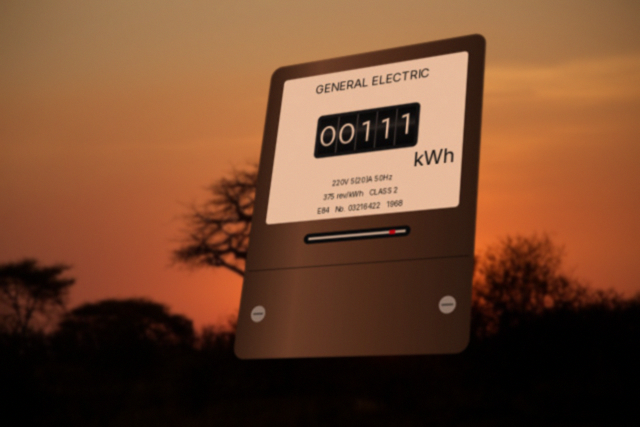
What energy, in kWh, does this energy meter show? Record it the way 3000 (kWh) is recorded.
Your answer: 111 (kWh)
